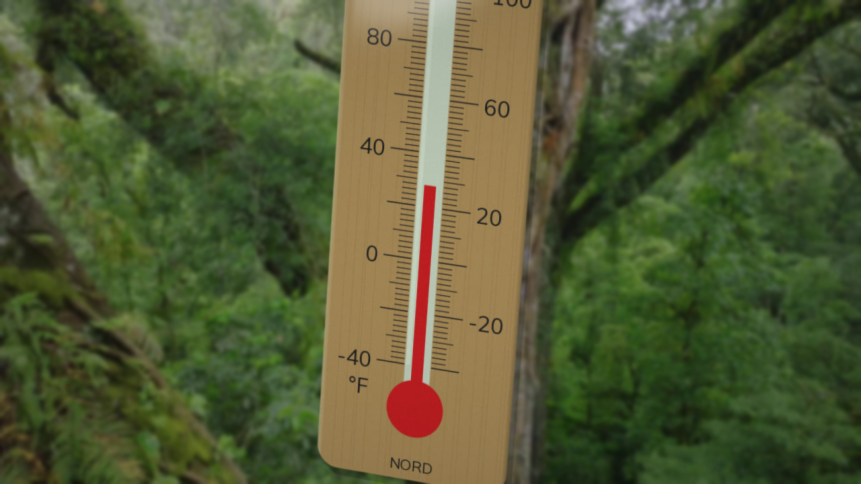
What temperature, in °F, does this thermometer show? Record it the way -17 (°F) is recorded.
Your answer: 28 (°F)
